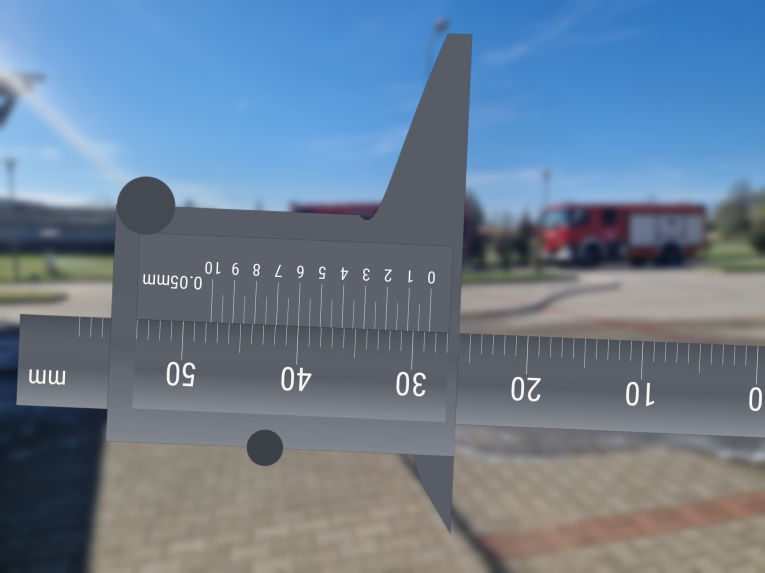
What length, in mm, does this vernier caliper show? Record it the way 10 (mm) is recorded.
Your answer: 28.6 (mm)
